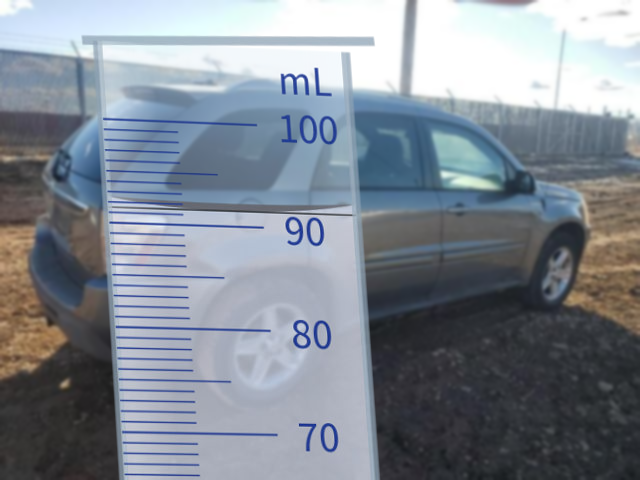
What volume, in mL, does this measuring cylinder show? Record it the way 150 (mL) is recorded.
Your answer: 91.5 (mL)
